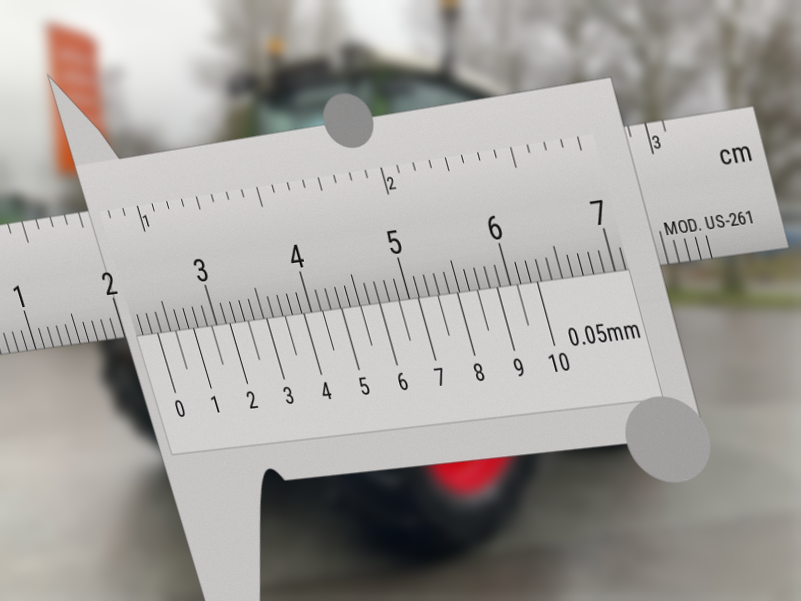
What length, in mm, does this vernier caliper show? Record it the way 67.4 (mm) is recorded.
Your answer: 23.6 (mm)
